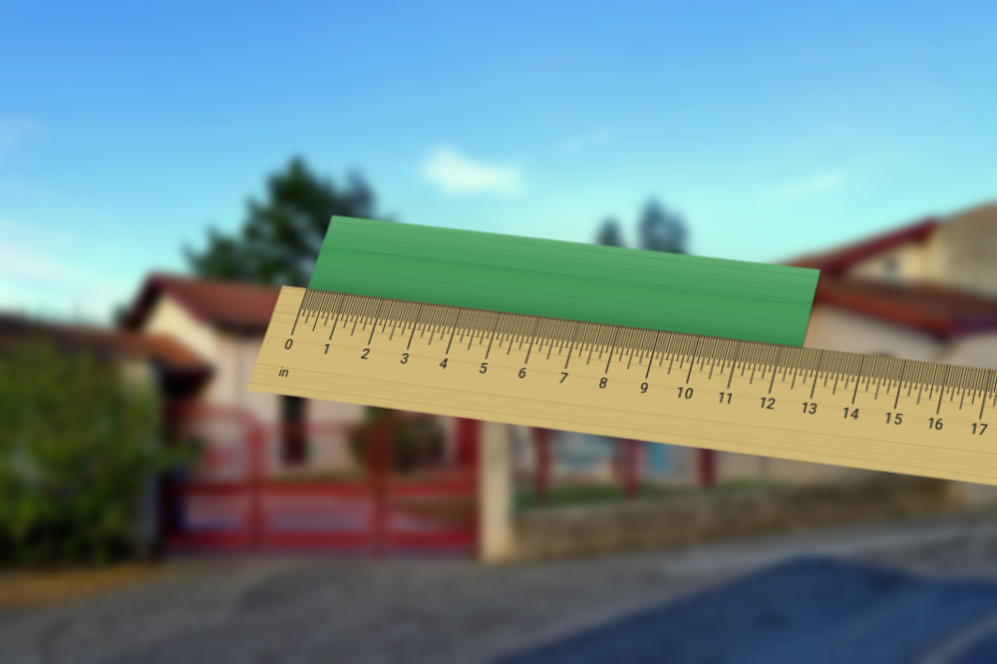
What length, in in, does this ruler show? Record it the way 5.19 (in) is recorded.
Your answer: 12.5 (in)
